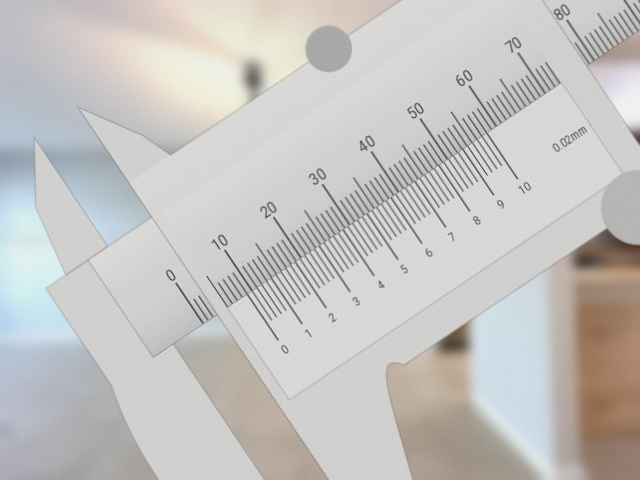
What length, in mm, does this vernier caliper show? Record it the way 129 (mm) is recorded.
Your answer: 9.0 (mm)
